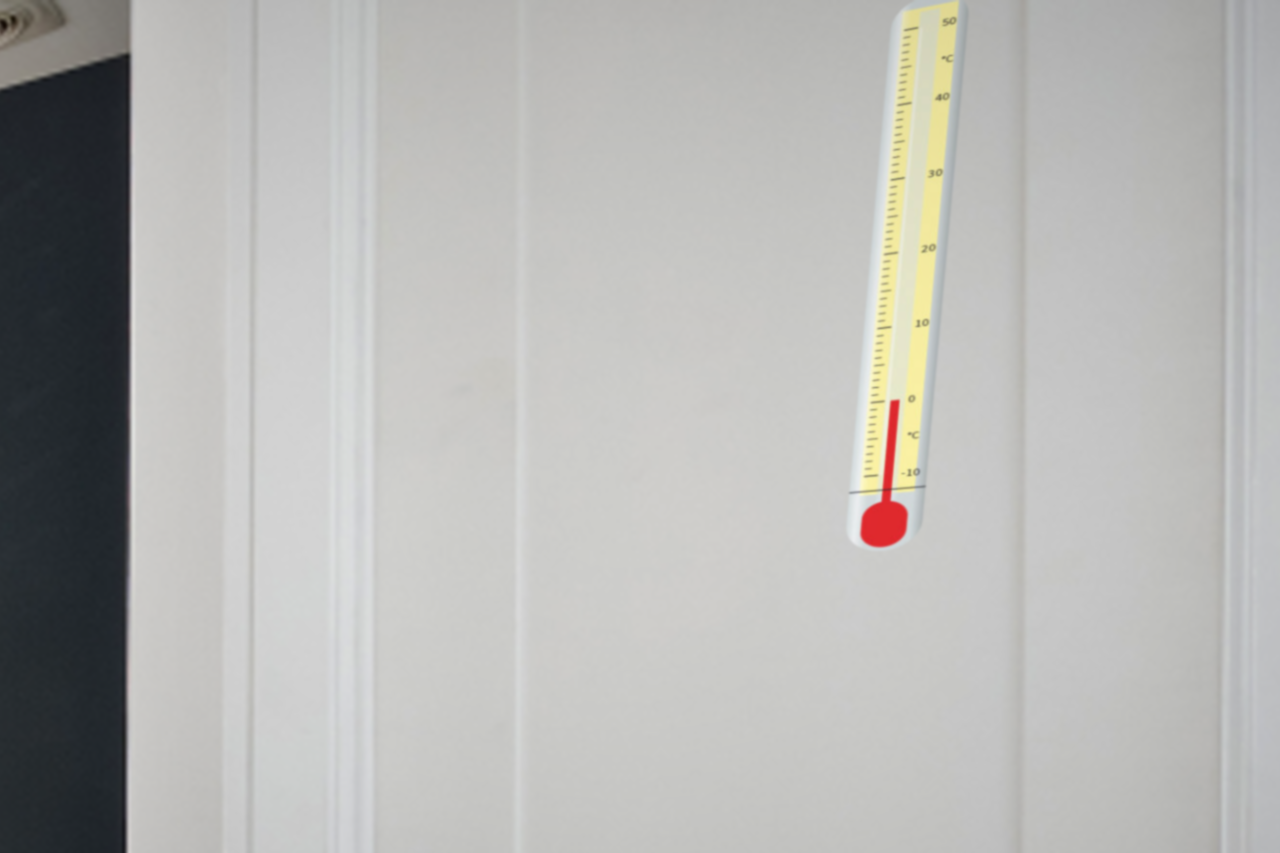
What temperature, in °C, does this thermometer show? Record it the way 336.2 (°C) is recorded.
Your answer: 0 (°C)
